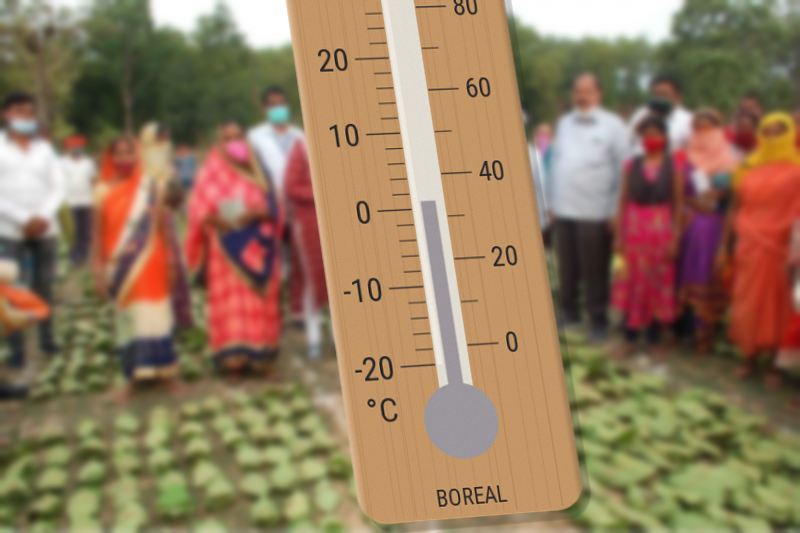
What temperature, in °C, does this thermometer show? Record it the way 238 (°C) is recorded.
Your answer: 1 (°C)
